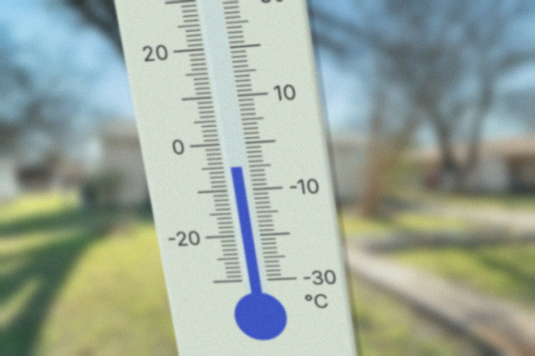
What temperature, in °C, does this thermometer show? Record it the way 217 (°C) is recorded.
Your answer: -5 (°C)
